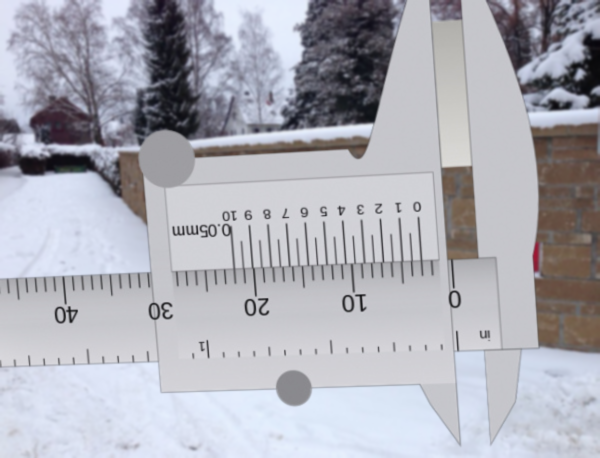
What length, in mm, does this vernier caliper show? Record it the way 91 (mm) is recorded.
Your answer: 3.0 (mm)
